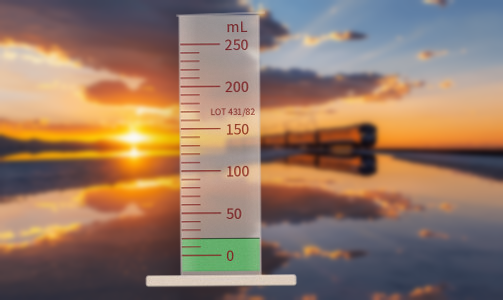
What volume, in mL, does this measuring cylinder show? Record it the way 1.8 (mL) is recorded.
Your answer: 20 (mL)
